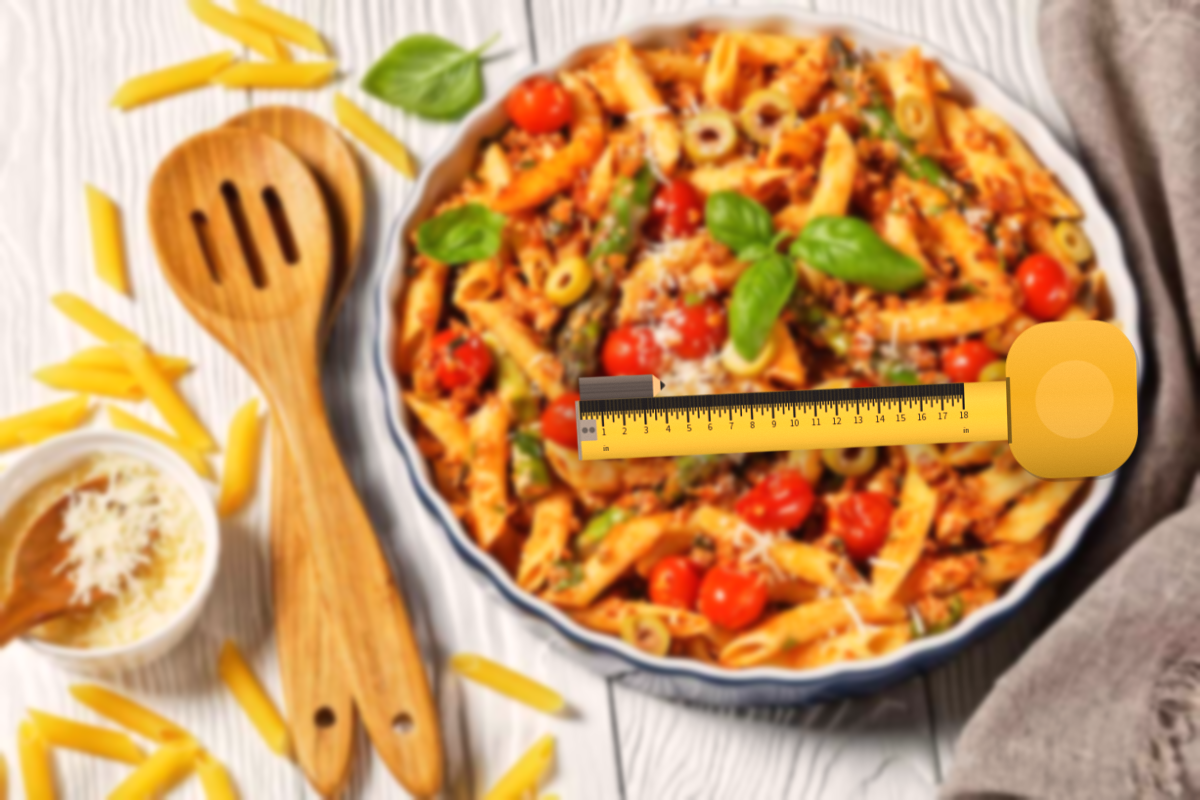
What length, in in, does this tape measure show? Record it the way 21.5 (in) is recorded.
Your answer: 4 (in)
